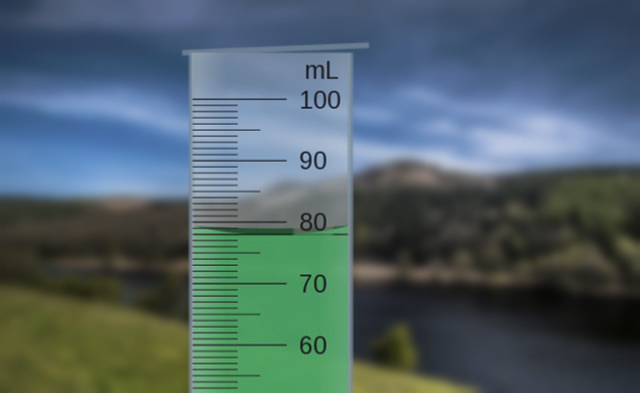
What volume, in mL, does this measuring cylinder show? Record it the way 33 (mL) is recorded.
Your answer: 78 (mL)
